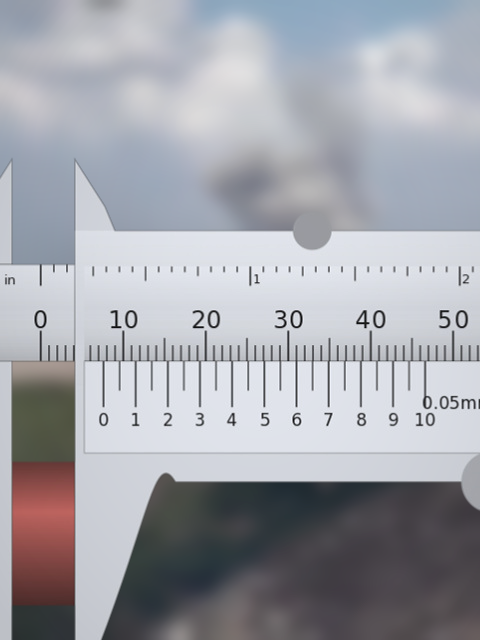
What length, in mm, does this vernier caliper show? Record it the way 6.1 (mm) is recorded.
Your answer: 7.6 (mm)
